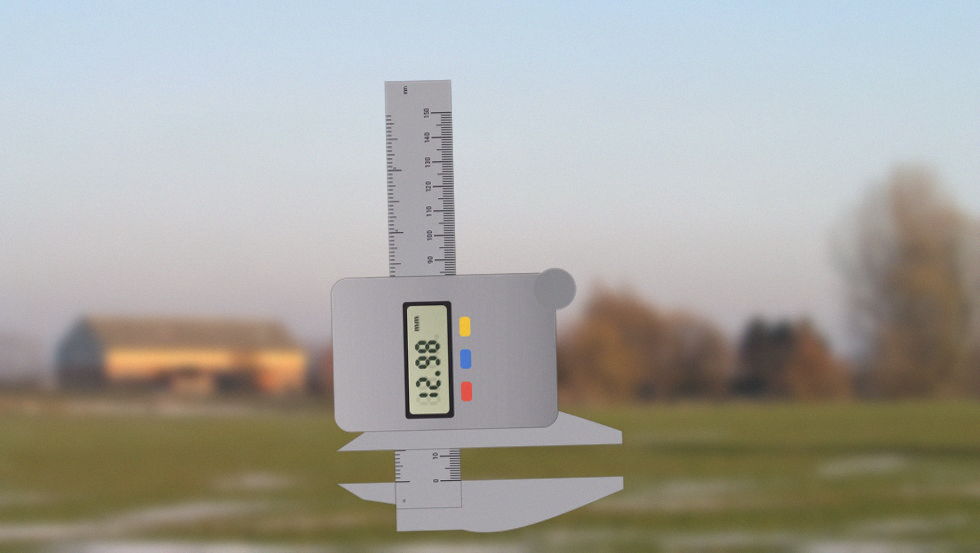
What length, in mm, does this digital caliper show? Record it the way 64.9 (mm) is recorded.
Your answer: 12.98 (mm)
